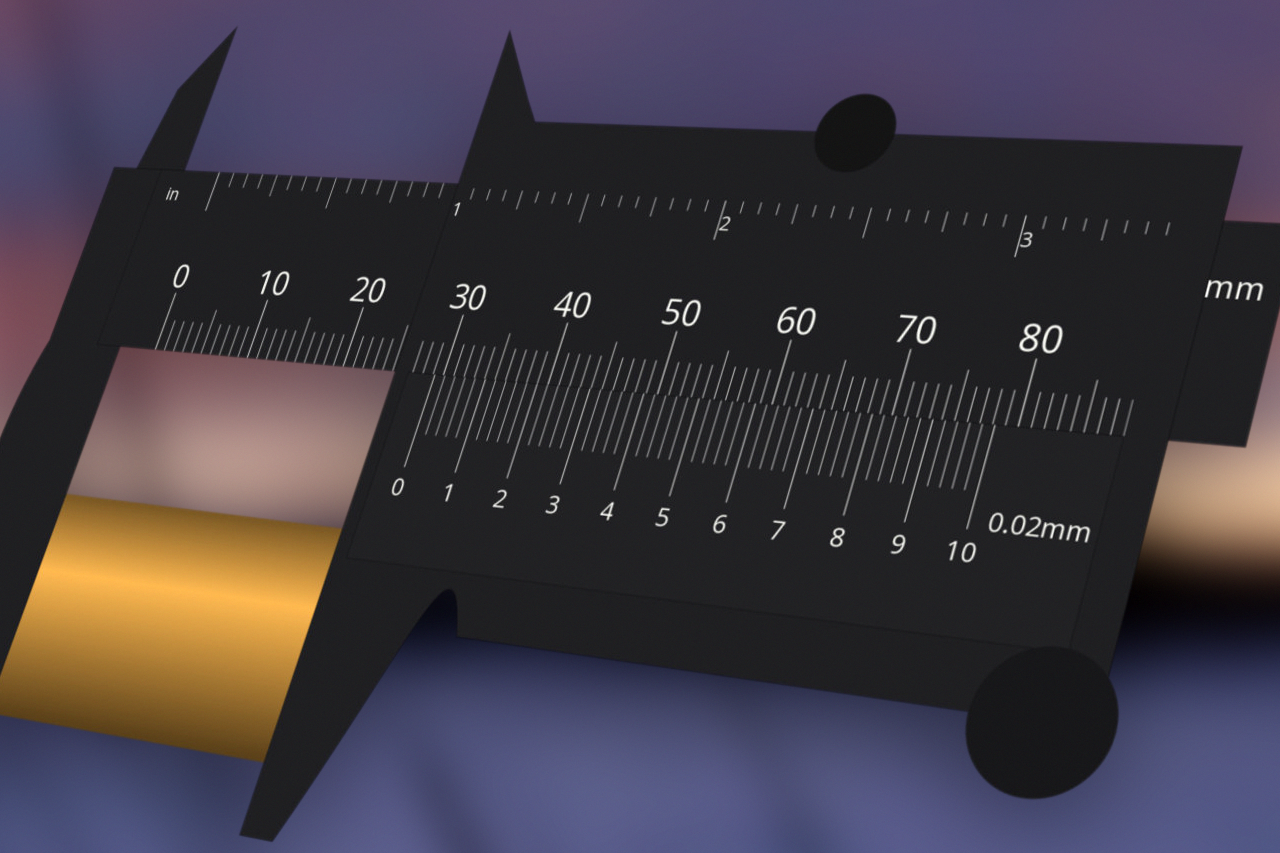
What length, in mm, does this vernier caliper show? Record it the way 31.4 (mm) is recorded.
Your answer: 29.2 (mm)
